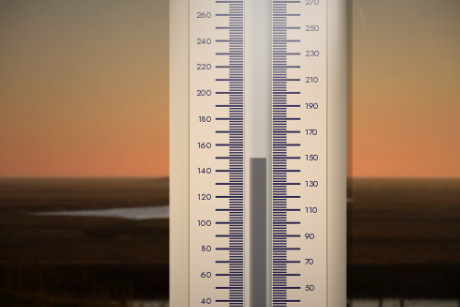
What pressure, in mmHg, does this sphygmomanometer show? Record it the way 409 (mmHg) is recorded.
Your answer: 150 (mmHg)
